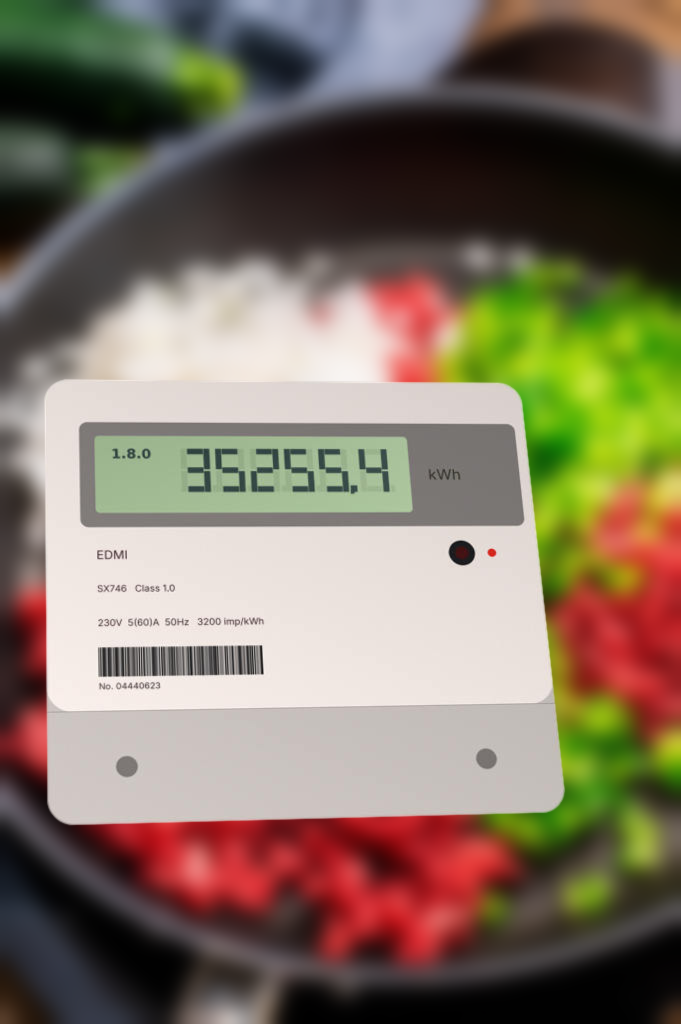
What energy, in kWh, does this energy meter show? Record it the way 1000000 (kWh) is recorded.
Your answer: 35255.4 (kWh)
